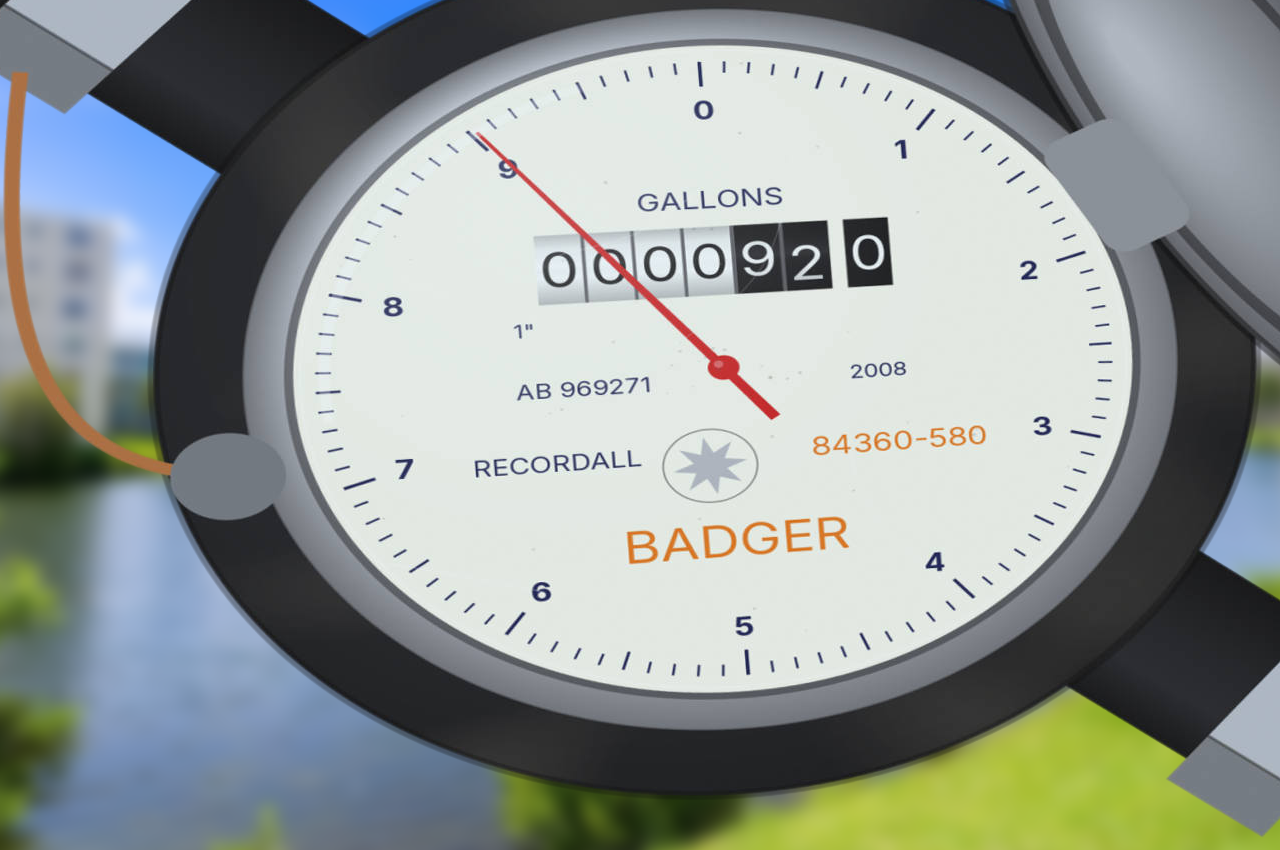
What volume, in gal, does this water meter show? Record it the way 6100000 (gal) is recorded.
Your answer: 919.0 (gal)
